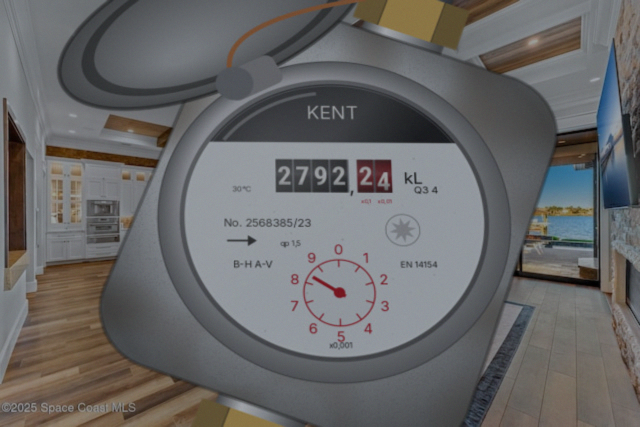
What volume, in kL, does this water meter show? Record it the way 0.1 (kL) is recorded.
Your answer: 2792.238 (kL)
